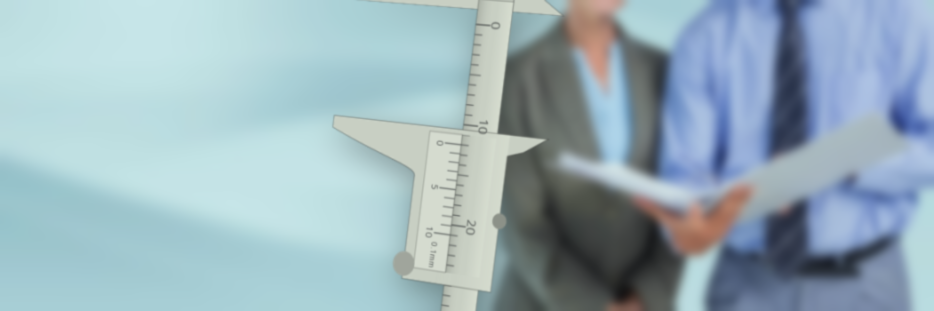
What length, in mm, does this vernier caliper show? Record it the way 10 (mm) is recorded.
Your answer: 12.0 (mm)
